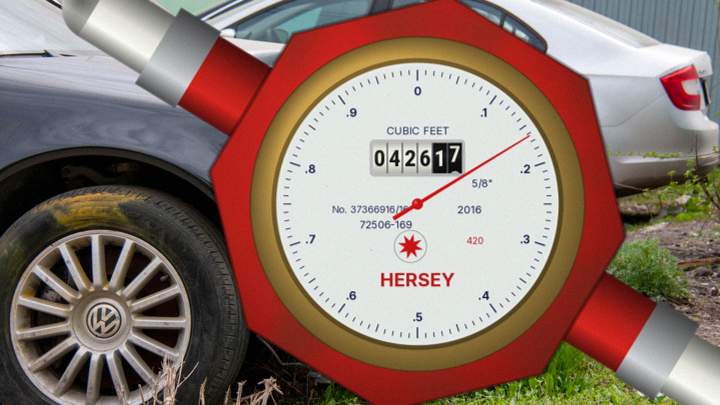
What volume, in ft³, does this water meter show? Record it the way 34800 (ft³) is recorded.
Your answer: 42617.16 (ft³)
